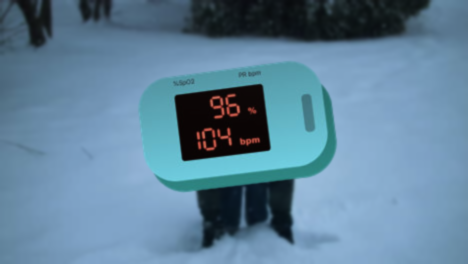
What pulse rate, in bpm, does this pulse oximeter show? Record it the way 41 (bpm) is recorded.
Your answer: 104 (bpm)
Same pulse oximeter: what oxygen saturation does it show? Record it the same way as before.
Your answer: 96 (%)
